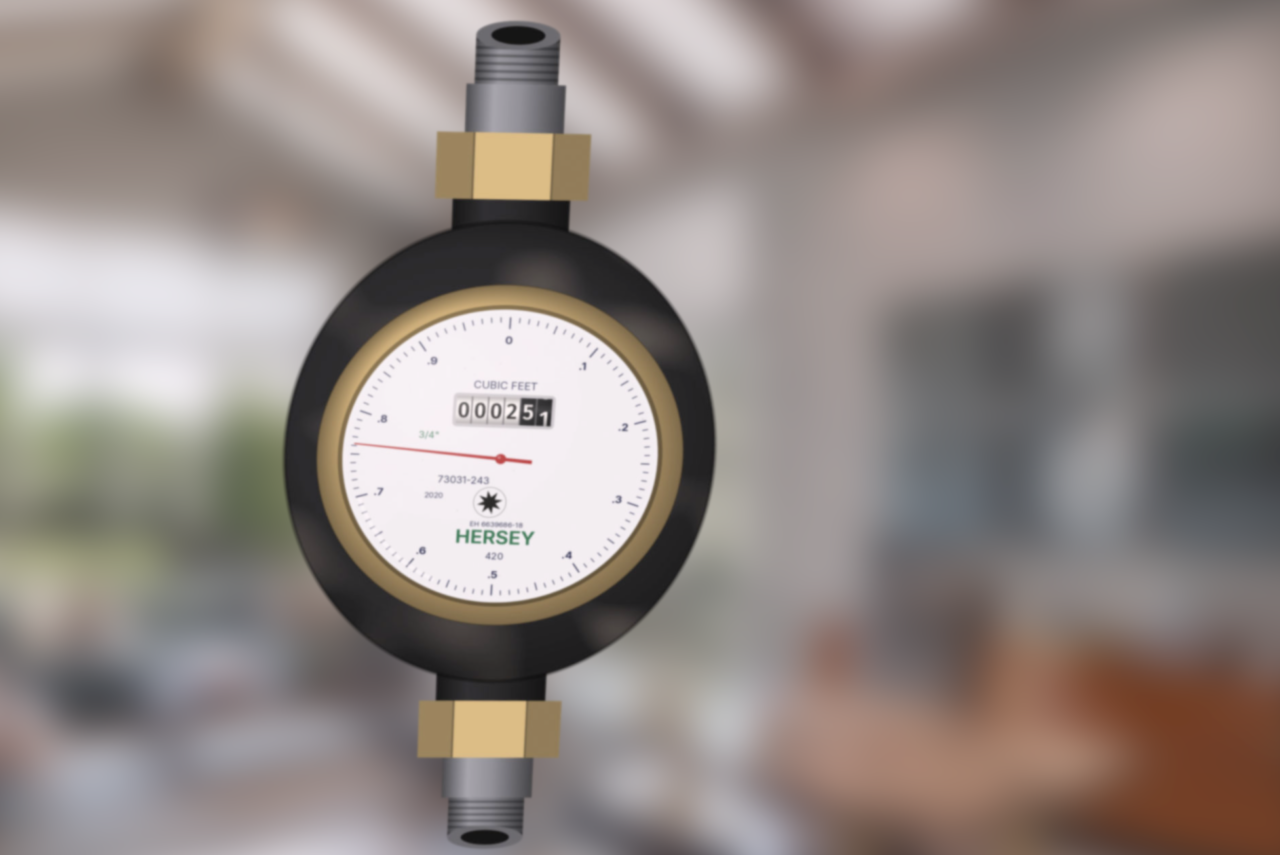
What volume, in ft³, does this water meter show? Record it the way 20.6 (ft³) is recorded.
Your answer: 250.76 (ft³)
